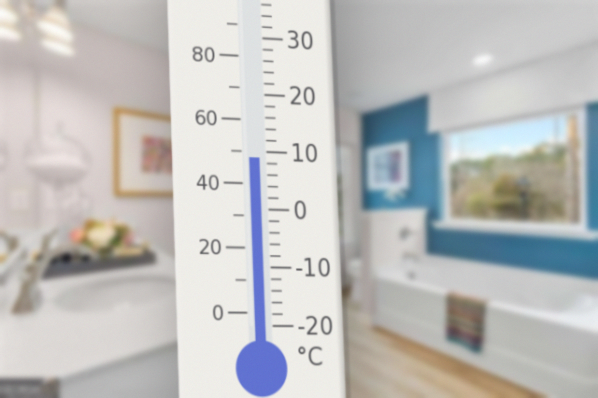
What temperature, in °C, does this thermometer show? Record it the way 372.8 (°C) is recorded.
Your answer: 9 (°C)
